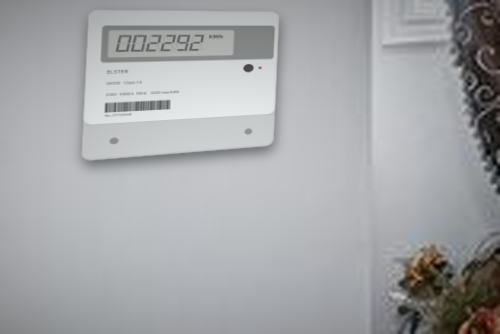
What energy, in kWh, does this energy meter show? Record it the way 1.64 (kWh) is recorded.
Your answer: 2292 (kWh)
